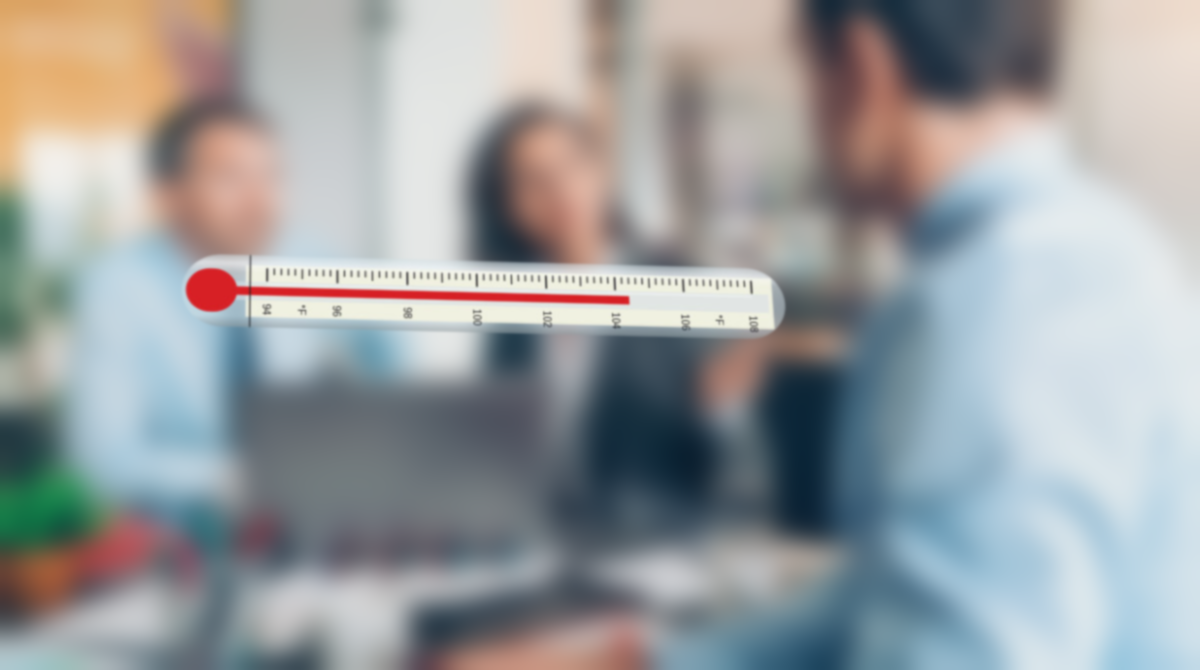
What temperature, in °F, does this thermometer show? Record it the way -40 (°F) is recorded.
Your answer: 104.4 (°F)
